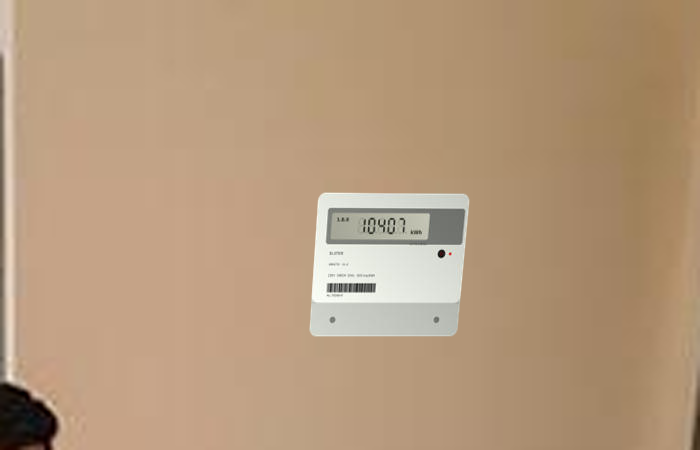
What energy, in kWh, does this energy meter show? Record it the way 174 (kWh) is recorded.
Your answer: 10407 (kWh)
